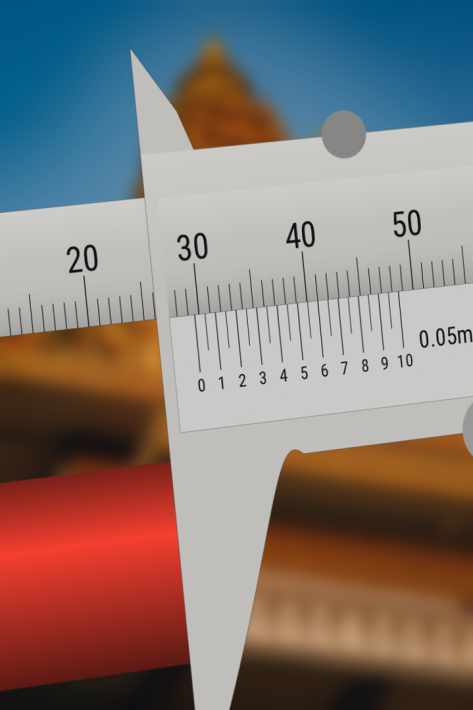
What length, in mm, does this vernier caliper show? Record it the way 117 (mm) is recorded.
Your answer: 29.6 (mm)
